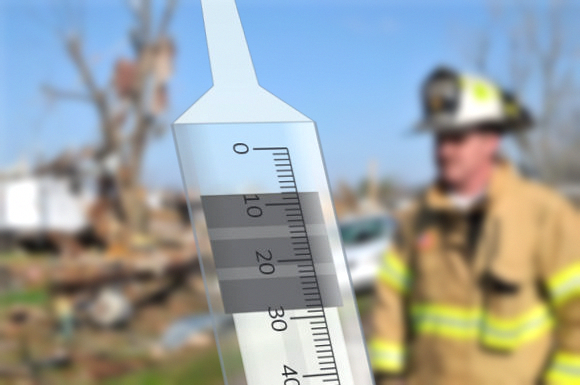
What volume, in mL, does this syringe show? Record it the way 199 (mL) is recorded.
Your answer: 8 (mL)
